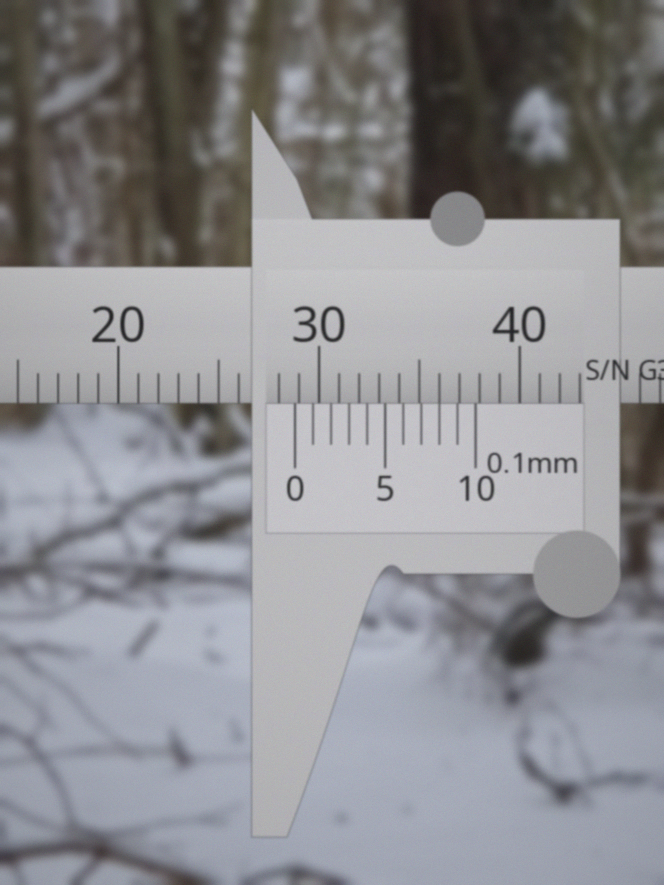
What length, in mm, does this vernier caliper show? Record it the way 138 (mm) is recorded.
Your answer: 28.8 (mm)
